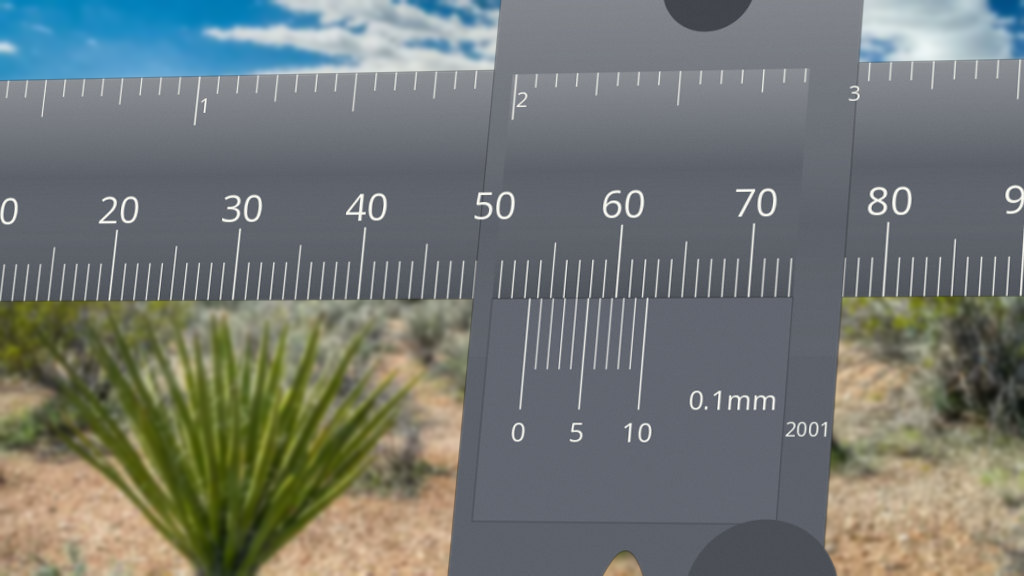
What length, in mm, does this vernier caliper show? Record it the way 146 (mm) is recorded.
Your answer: 53.4 (mm)
